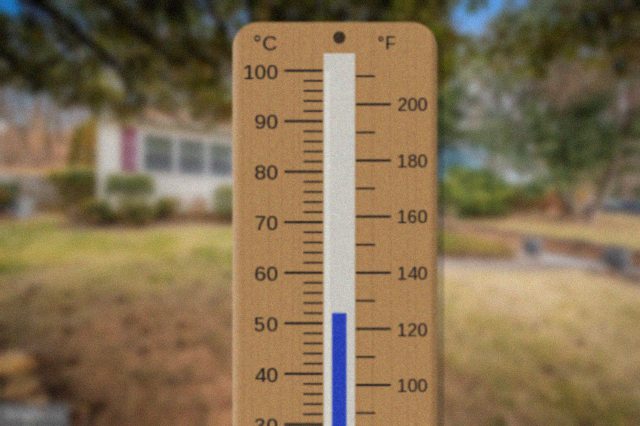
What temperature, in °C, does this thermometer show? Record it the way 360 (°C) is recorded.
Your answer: 52 (°C)
